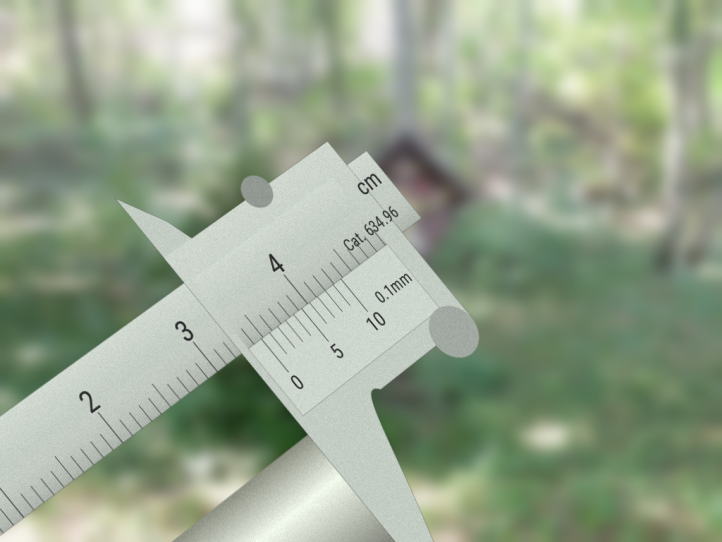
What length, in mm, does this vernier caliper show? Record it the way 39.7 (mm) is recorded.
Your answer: 34.8 (mm)
